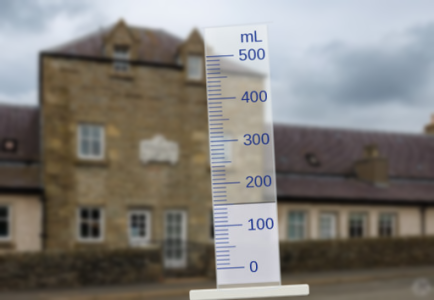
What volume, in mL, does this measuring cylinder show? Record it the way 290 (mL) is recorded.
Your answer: 150 (mL)
